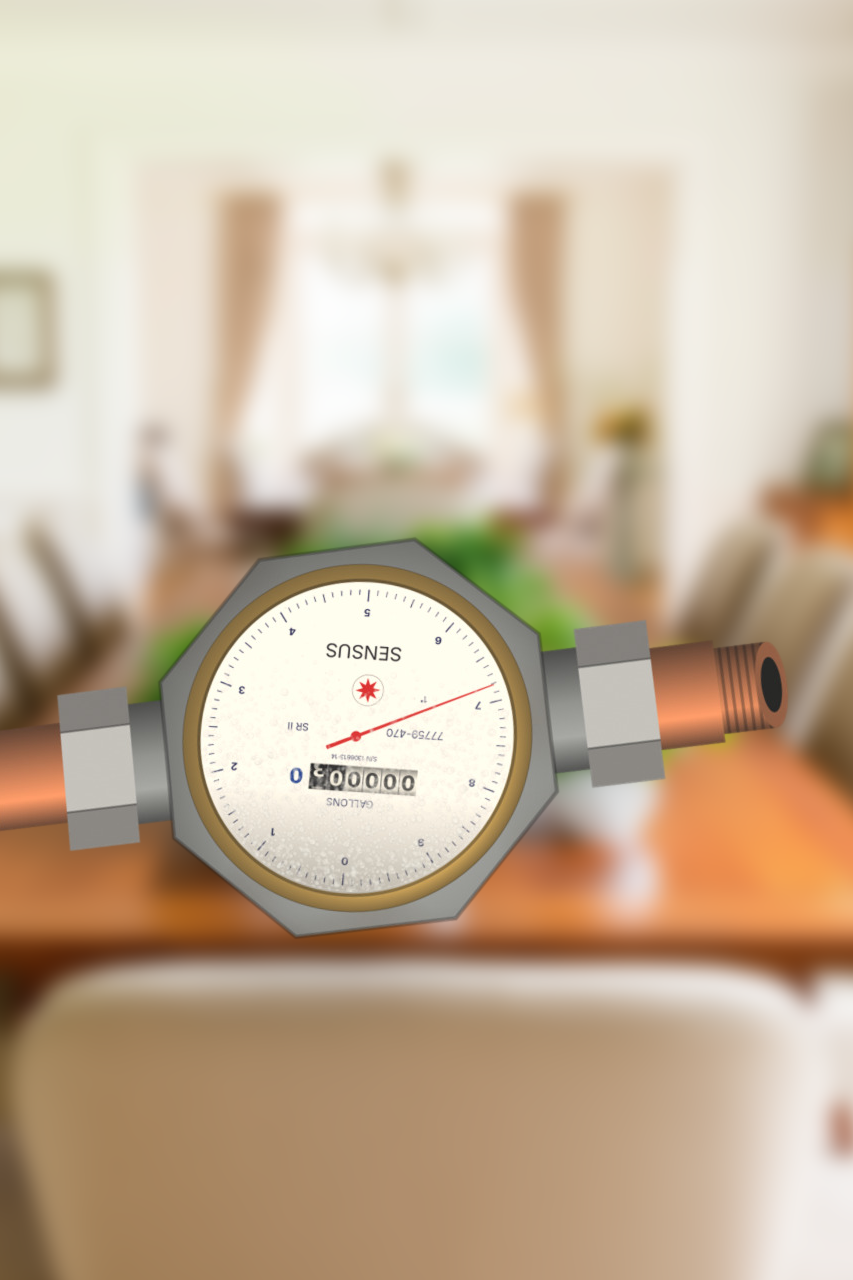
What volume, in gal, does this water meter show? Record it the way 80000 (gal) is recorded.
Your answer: 26.8 (gal)
